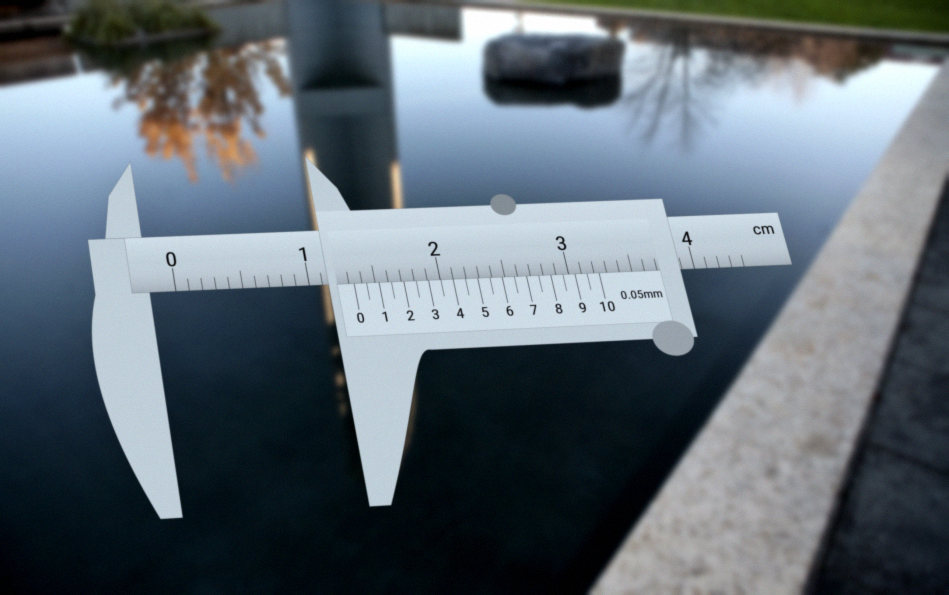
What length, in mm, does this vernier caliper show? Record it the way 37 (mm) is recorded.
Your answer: 13.4 (mm)
